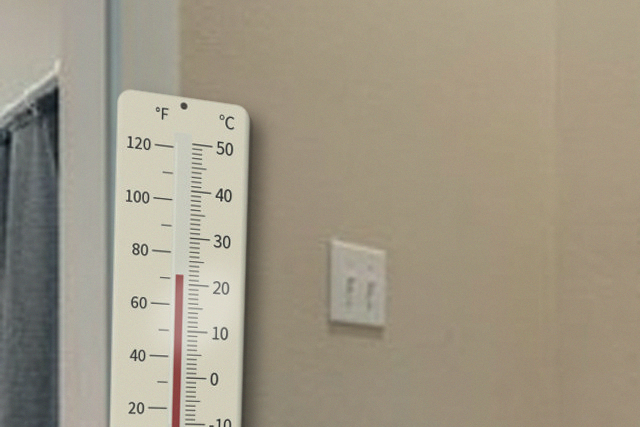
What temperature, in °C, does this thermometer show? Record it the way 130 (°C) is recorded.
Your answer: 22 (°C)
